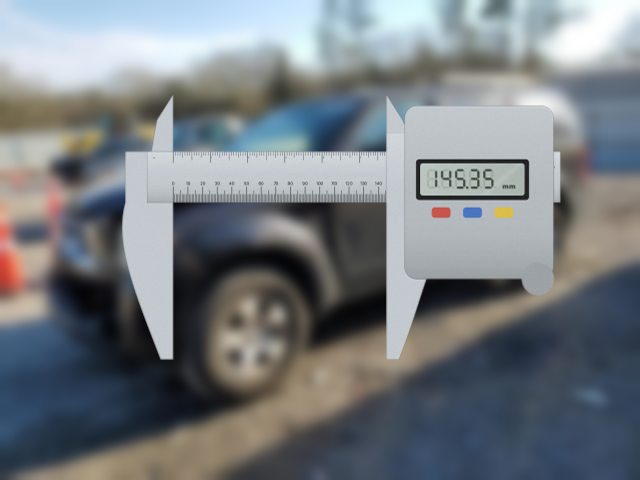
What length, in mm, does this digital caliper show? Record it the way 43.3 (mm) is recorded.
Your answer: 145.35 (mm)
